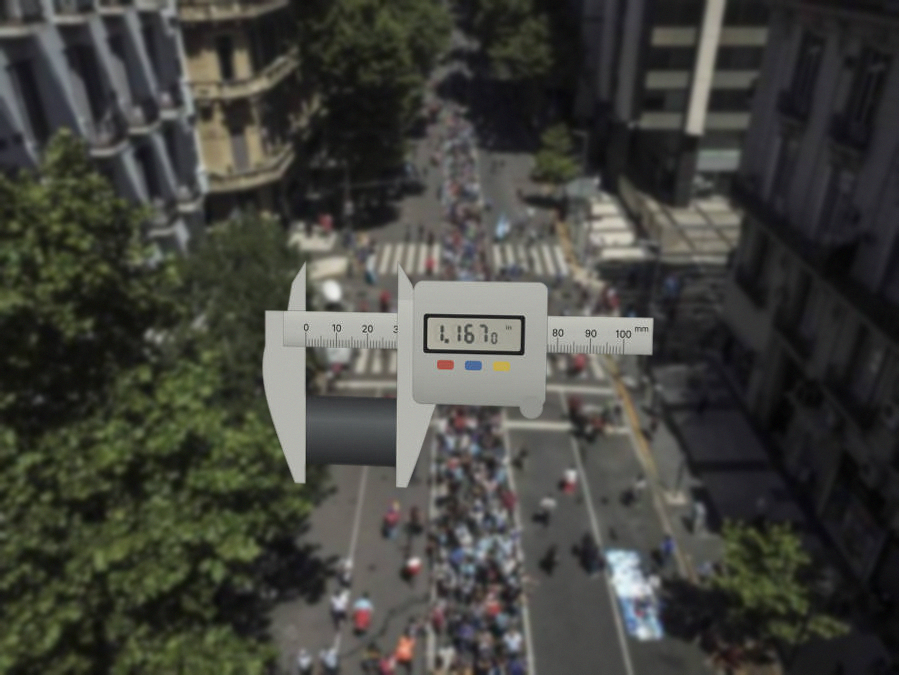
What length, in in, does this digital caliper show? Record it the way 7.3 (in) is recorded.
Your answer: 1.1670 (in)
